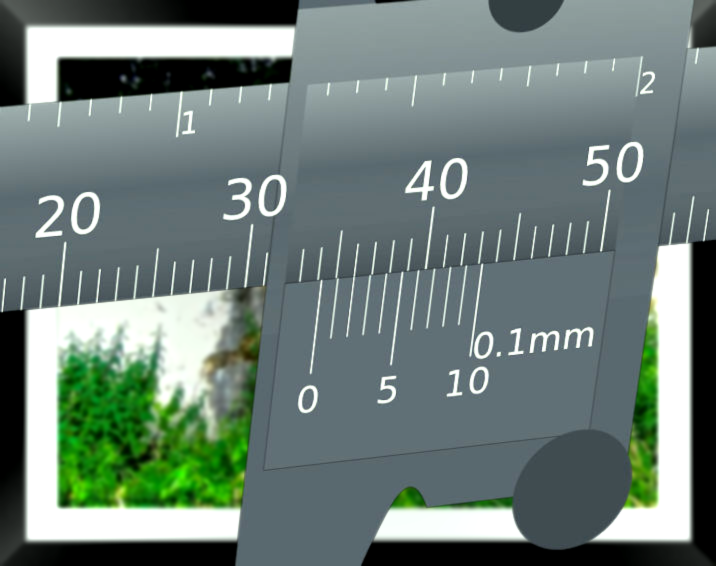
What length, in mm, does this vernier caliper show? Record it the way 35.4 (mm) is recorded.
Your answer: 34.2 (mm)
